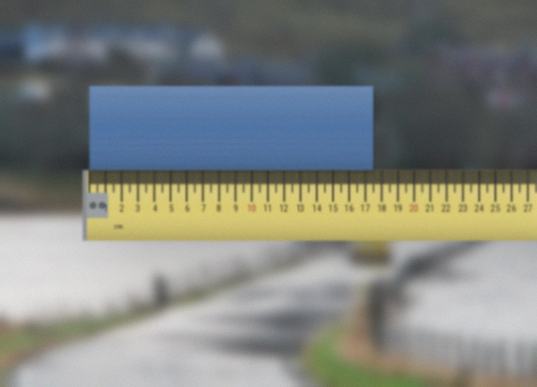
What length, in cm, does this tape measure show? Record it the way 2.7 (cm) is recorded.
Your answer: 17.5 (cm)
